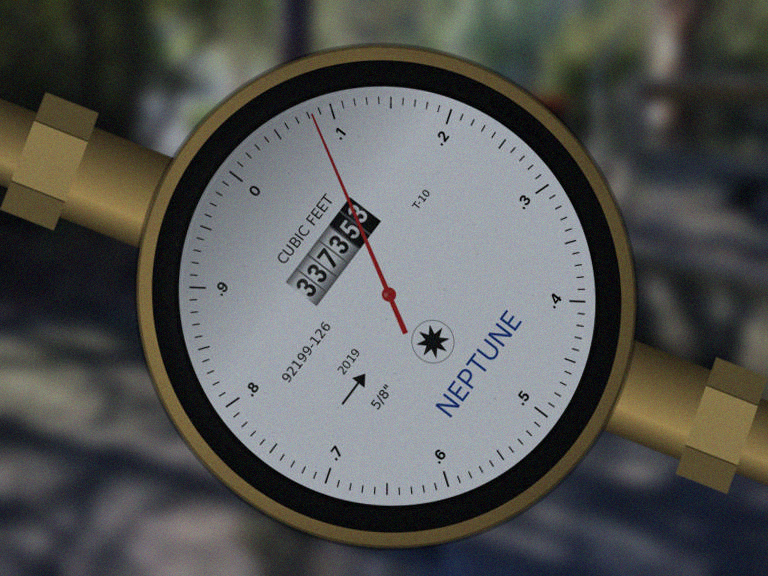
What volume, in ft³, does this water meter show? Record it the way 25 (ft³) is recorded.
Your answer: 337353.08 (ft³)
